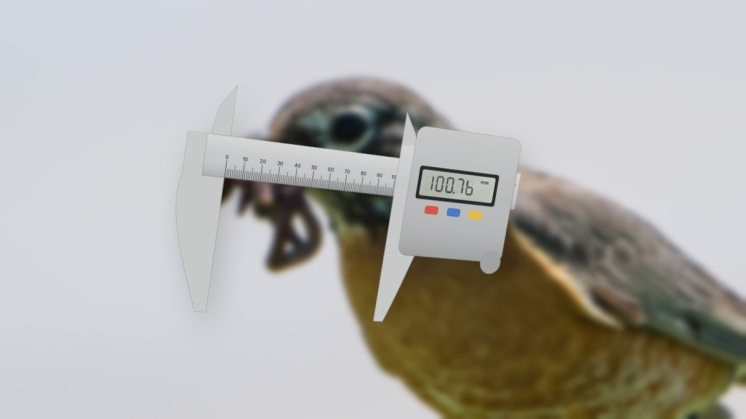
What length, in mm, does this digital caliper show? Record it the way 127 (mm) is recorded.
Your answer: 100.76 (mm)
